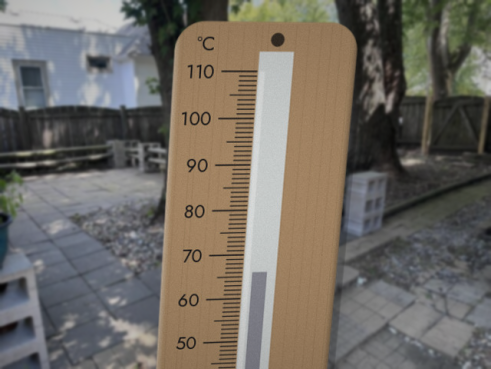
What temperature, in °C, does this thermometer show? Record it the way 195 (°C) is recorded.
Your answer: 66 (°C)
